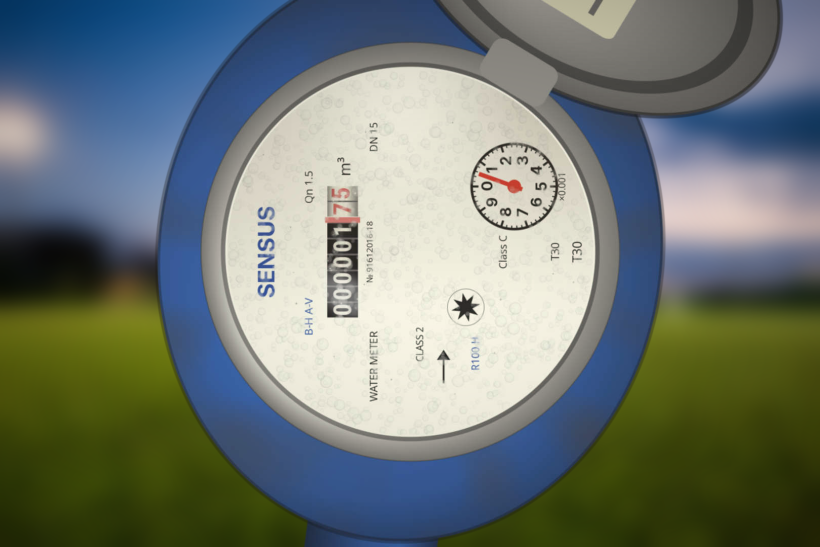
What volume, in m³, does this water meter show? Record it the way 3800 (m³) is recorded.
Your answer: 1.750 (m³)
